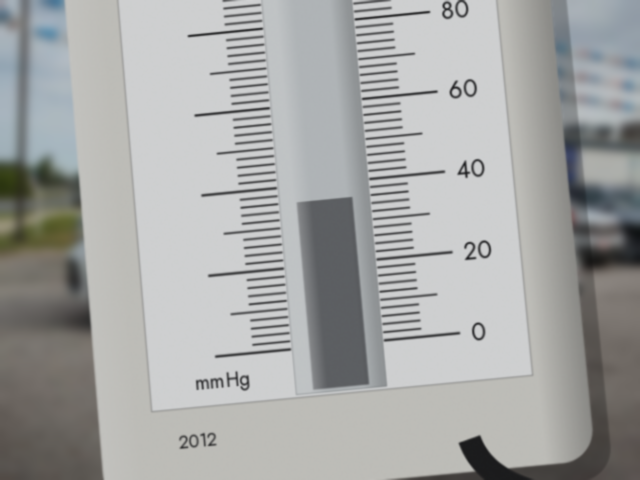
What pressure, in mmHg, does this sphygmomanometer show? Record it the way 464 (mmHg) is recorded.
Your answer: 36 (mmHg)
